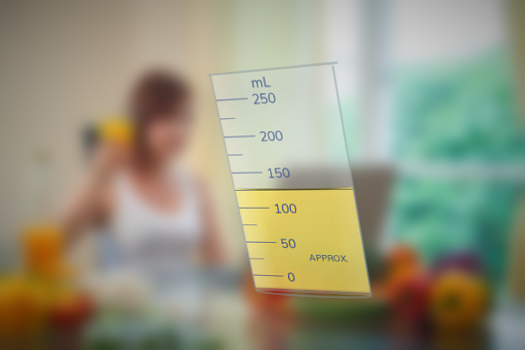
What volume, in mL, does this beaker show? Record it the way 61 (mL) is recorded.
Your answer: 125 (mL)
